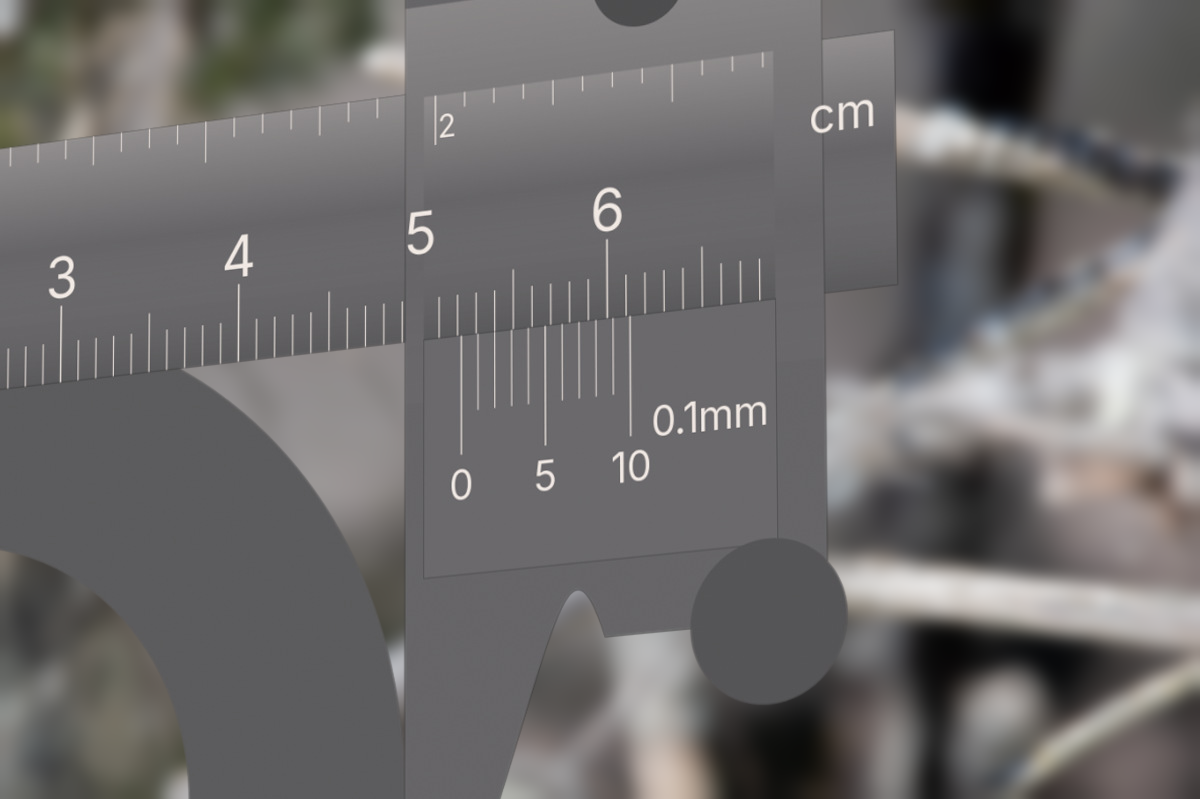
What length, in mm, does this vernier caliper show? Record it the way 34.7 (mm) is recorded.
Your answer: 52.2 (mm)
